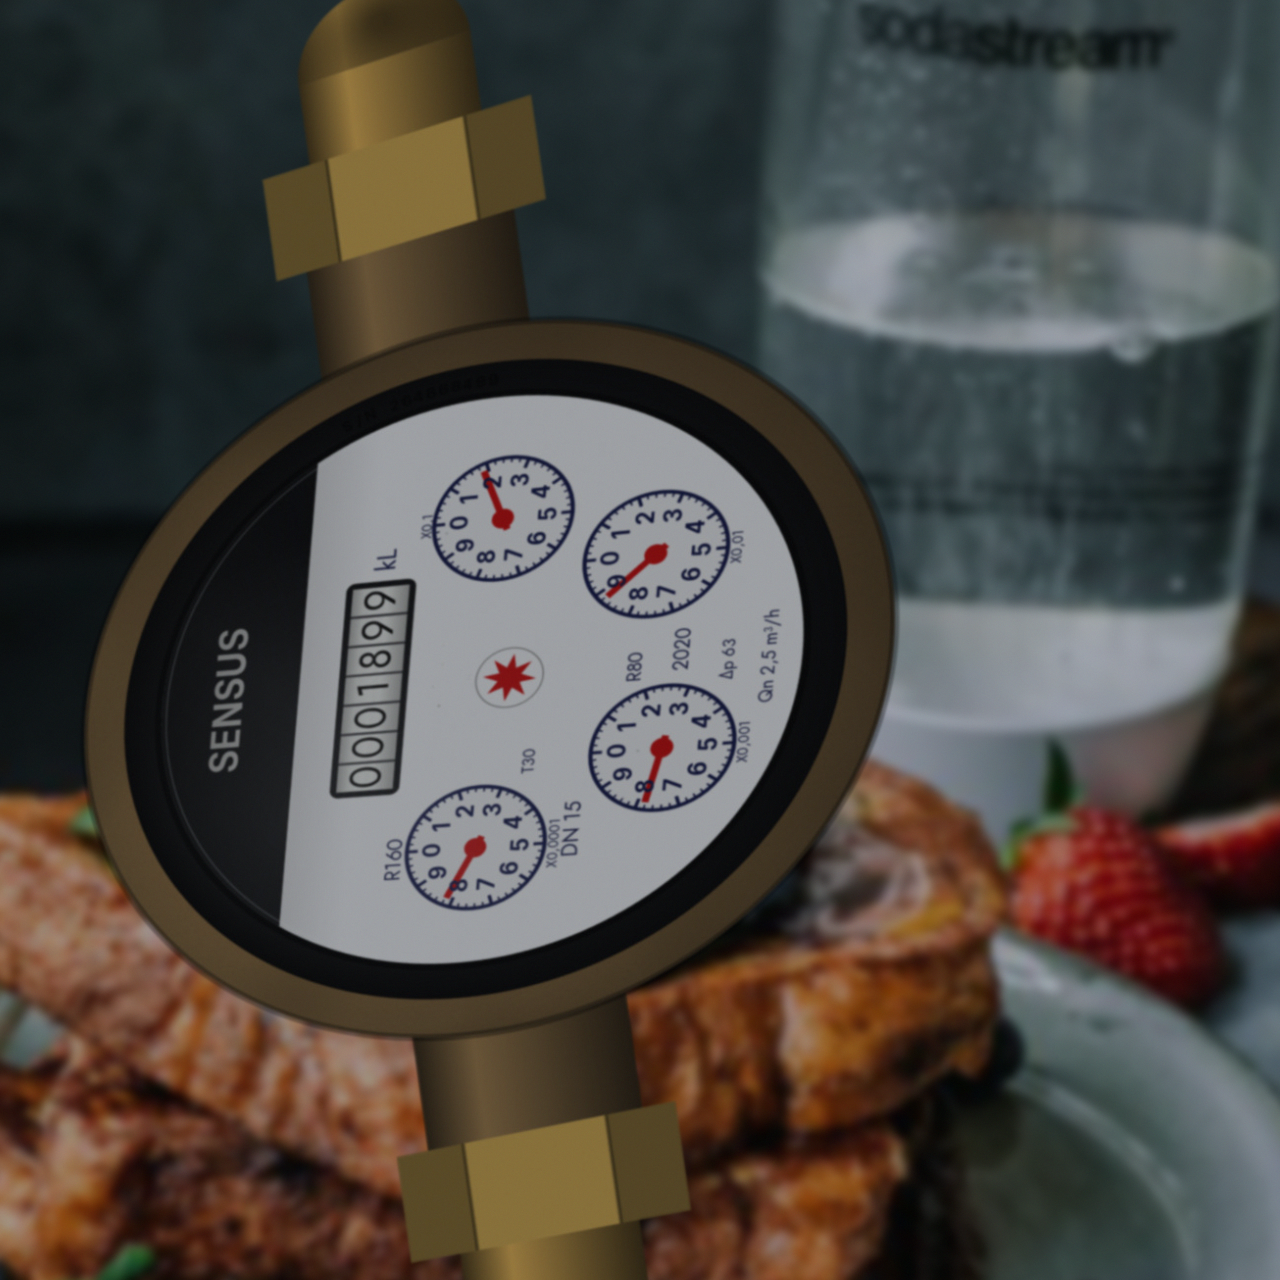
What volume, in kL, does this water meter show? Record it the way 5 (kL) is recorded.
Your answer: 1899.1878 (kL)
